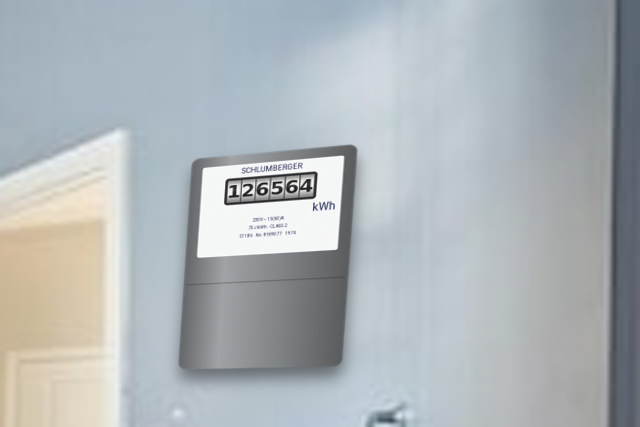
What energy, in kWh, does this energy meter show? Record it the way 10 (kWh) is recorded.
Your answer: 126564 (kWh)
